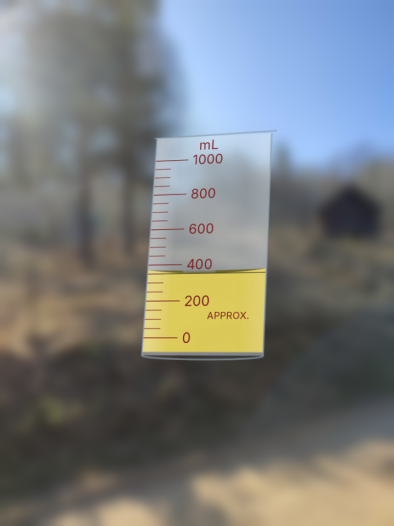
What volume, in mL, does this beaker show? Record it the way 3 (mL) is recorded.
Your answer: 350 (mL)
